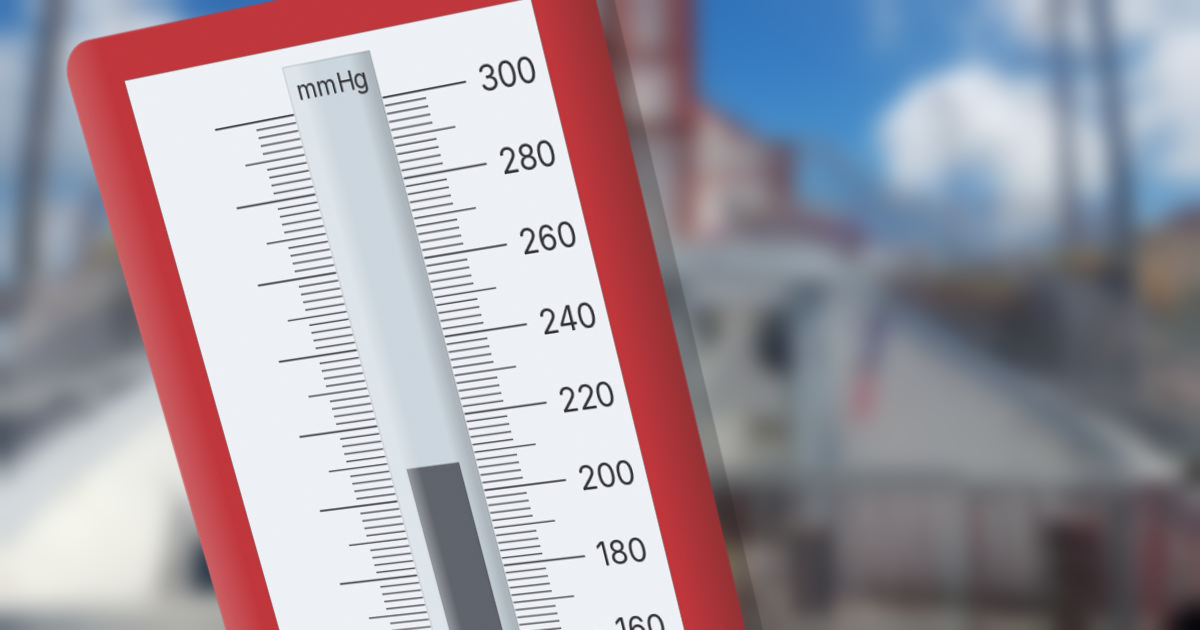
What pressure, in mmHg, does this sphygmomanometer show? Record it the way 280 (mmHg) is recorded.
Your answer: 208 (mmHg)
